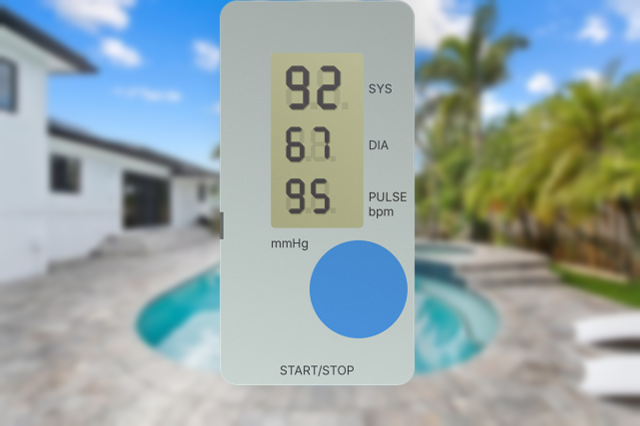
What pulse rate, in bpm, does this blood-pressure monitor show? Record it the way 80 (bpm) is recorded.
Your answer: 95 (bpm)
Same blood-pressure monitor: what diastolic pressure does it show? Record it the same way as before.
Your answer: 67 (mmHg)
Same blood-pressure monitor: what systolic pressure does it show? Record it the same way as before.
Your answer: 92 (mmHg)
